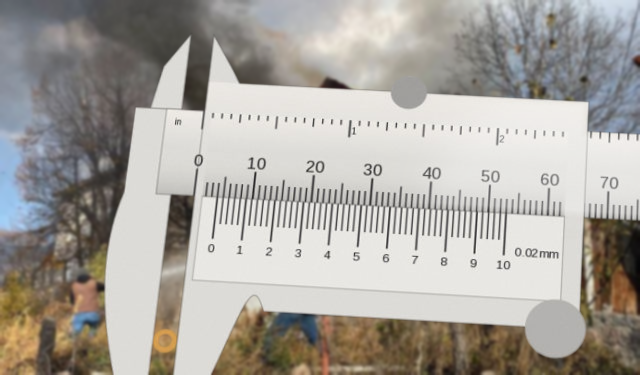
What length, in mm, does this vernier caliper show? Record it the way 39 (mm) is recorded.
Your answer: 4.0 (mm)
